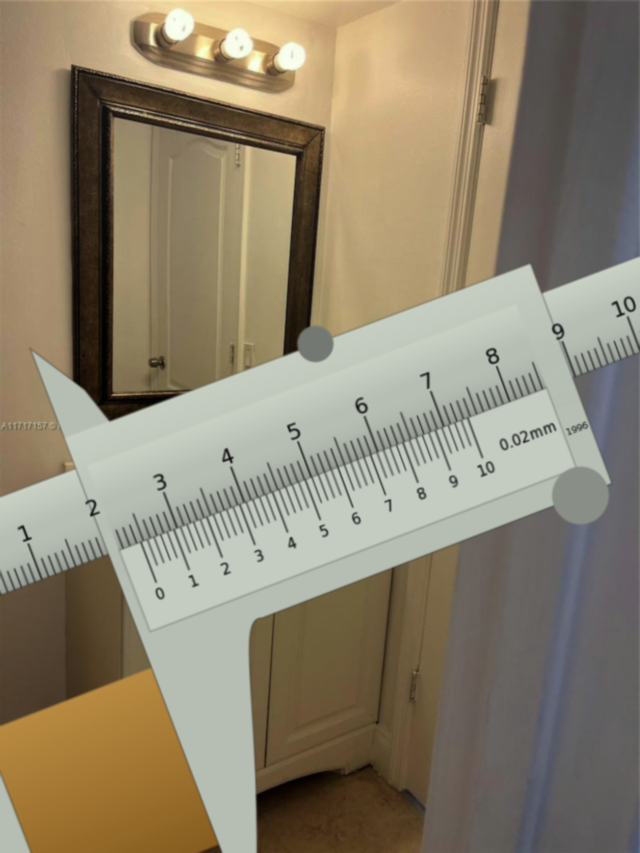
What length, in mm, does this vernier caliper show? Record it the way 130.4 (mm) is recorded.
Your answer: 24.6 (mm)
